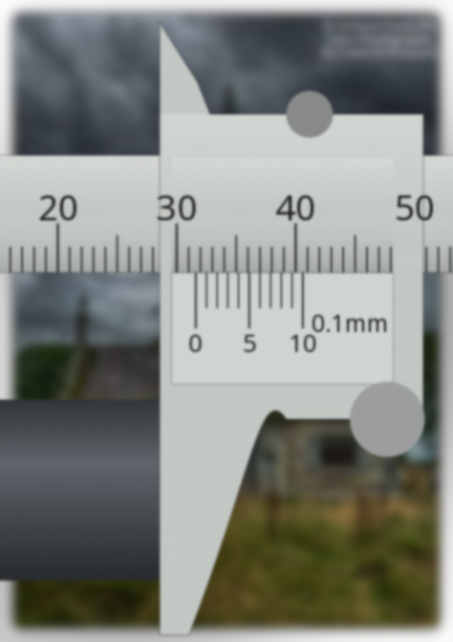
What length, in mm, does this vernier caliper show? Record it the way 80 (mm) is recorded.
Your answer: 31.6 (mm)
